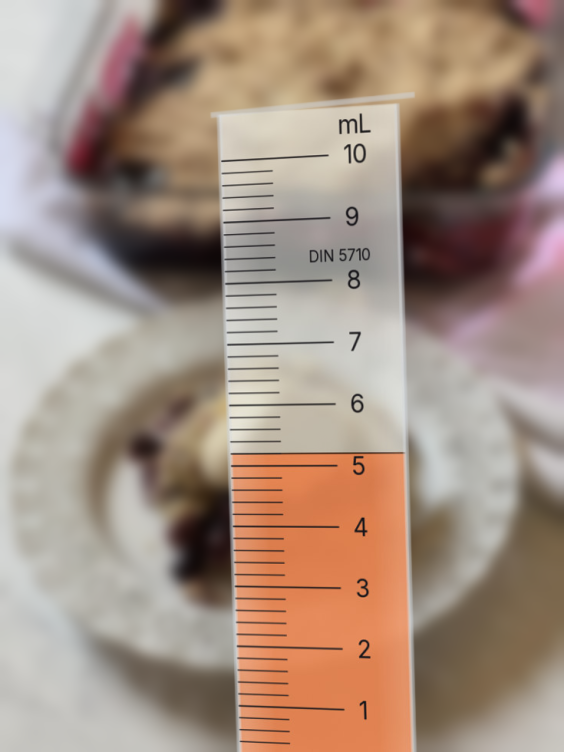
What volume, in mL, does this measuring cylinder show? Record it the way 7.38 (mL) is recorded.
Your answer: 5.2 (mL)
